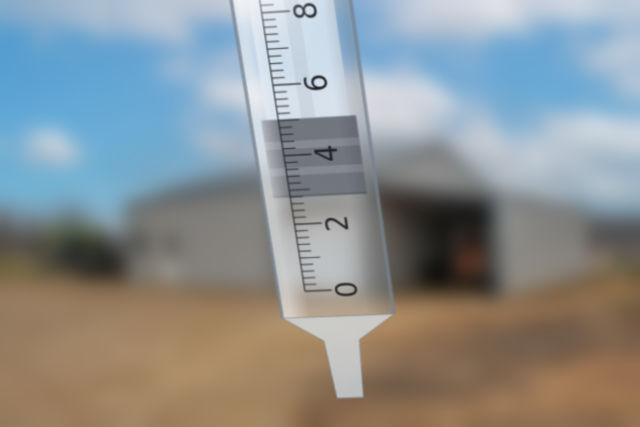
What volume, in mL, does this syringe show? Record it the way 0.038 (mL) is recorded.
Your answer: 2.8 (mL)
